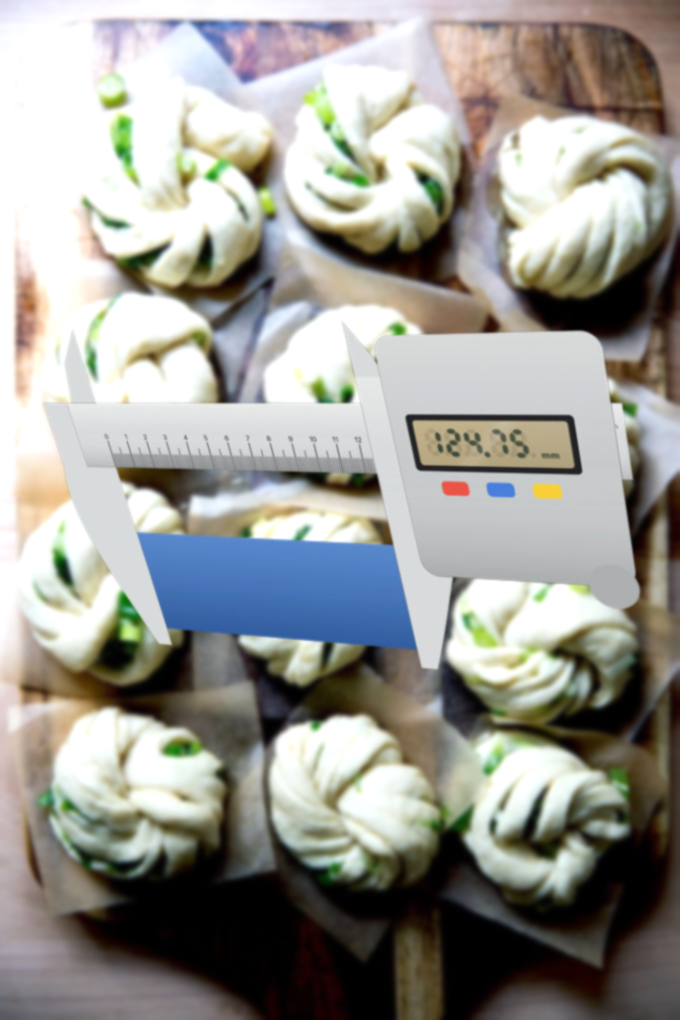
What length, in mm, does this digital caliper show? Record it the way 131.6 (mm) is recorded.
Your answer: 124.75 (mm)
